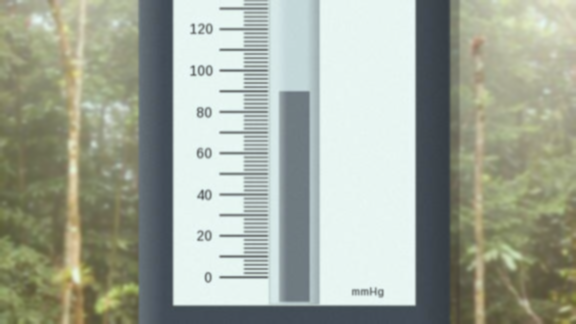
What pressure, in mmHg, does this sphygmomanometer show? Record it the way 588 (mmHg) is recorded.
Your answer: 90 (mmHg)
